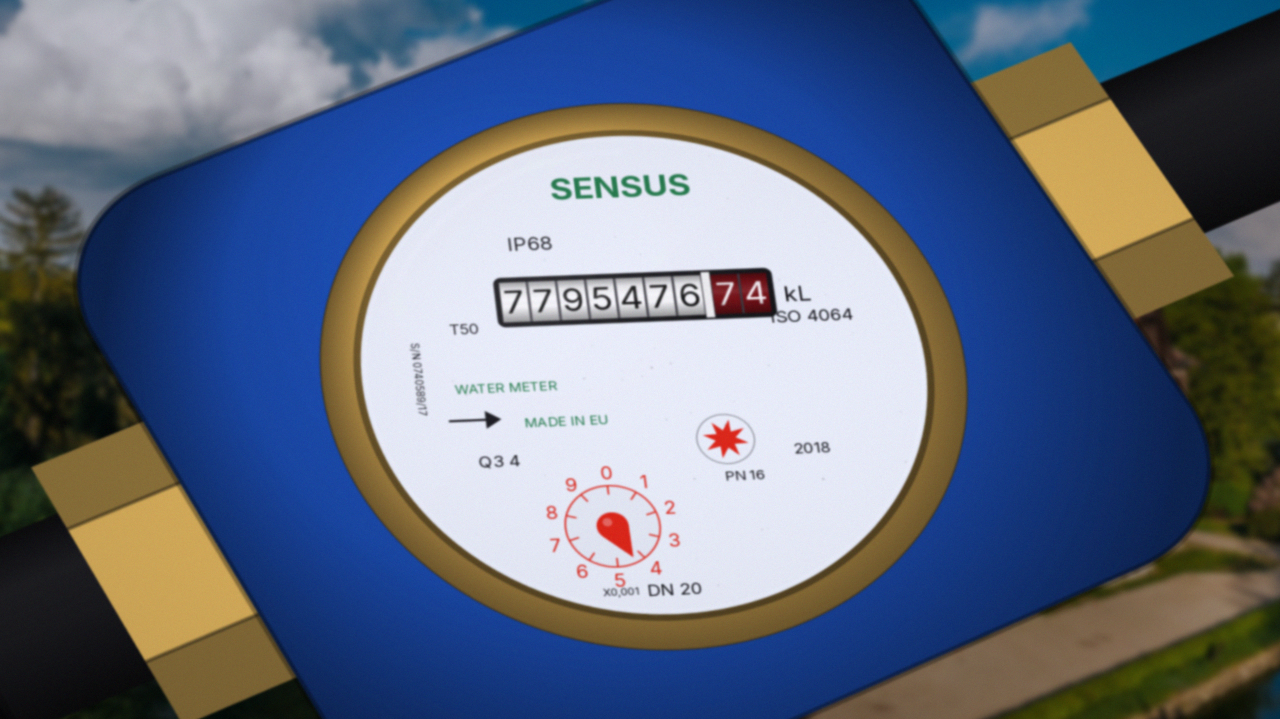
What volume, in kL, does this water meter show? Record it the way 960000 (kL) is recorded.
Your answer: 7795476.744 (kL)
